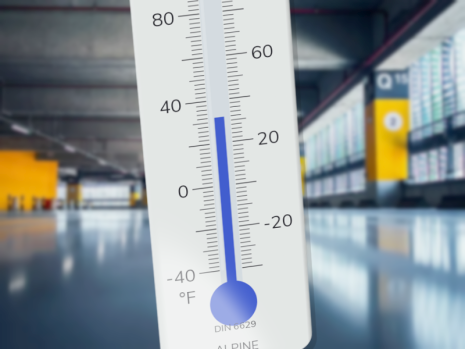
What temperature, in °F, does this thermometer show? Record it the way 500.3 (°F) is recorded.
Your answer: 32 (°F)
